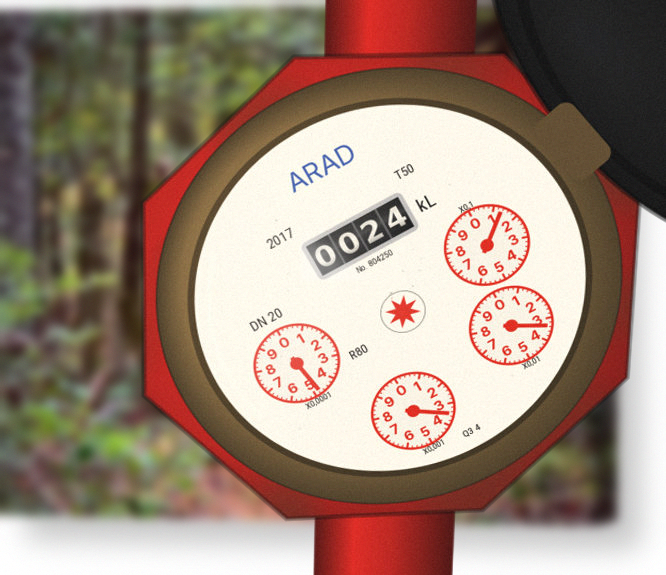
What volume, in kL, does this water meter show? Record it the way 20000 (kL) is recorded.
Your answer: 24.1334 (kL)
